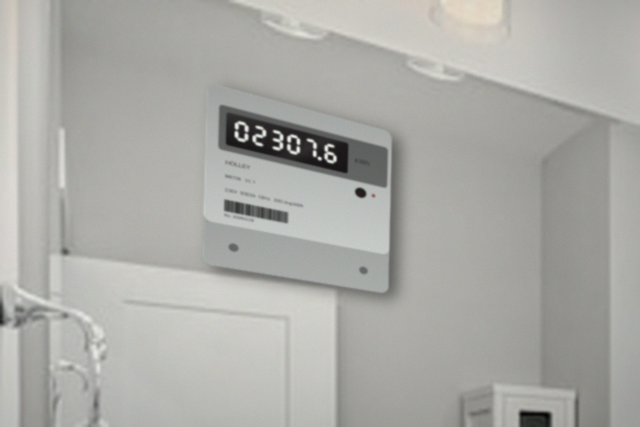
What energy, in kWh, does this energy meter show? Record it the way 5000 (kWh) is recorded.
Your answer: 2307.6 (kWh)
